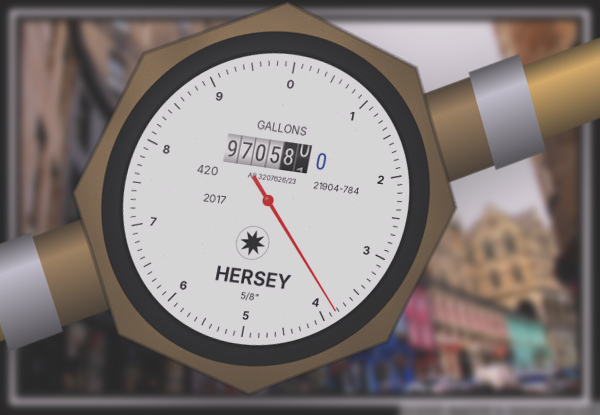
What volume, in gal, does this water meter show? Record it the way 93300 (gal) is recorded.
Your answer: 9705803.8 (gal)
